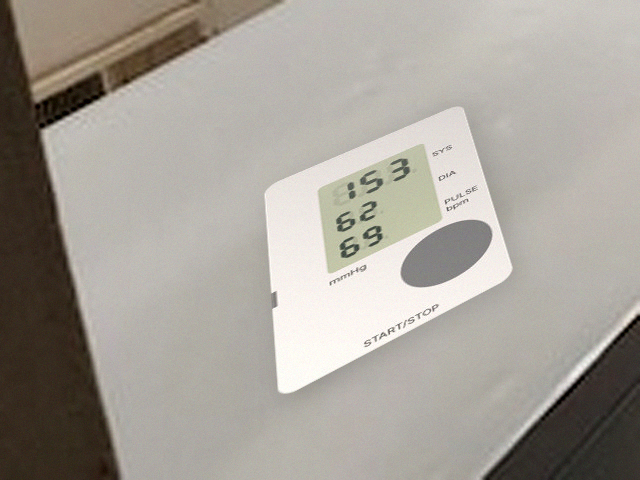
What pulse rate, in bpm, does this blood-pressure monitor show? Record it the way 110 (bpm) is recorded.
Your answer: 69 (bpm)
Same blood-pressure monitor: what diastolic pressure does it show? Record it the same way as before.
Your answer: 62 (mmHg)
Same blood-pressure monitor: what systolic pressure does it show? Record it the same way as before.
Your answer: 153 (mmHg)
